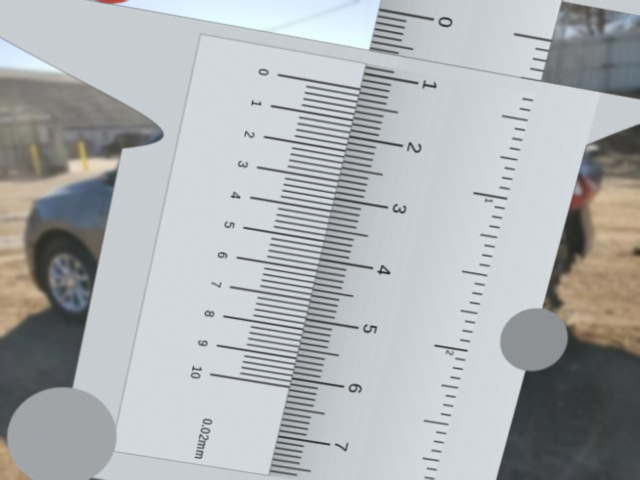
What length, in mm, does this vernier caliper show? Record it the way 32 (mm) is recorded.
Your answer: 12.5 (mm)
